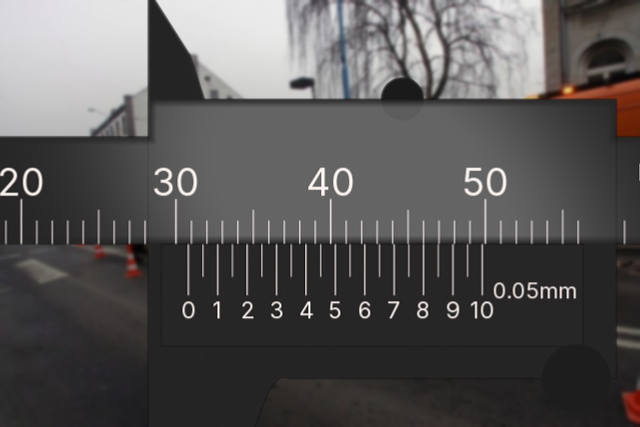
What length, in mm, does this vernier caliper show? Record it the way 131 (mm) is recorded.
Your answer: 30.8 (mm)
